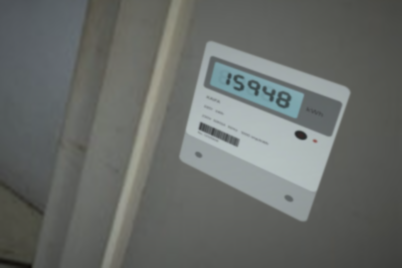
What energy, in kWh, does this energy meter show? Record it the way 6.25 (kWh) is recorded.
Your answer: 15948 (kWh)
